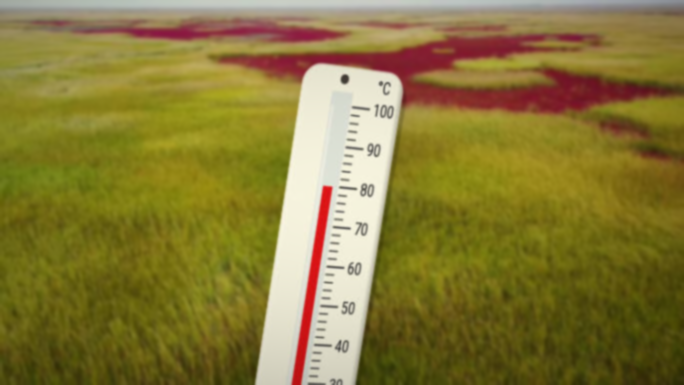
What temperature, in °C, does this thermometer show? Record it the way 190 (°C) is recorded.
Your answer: 80 (°C)
